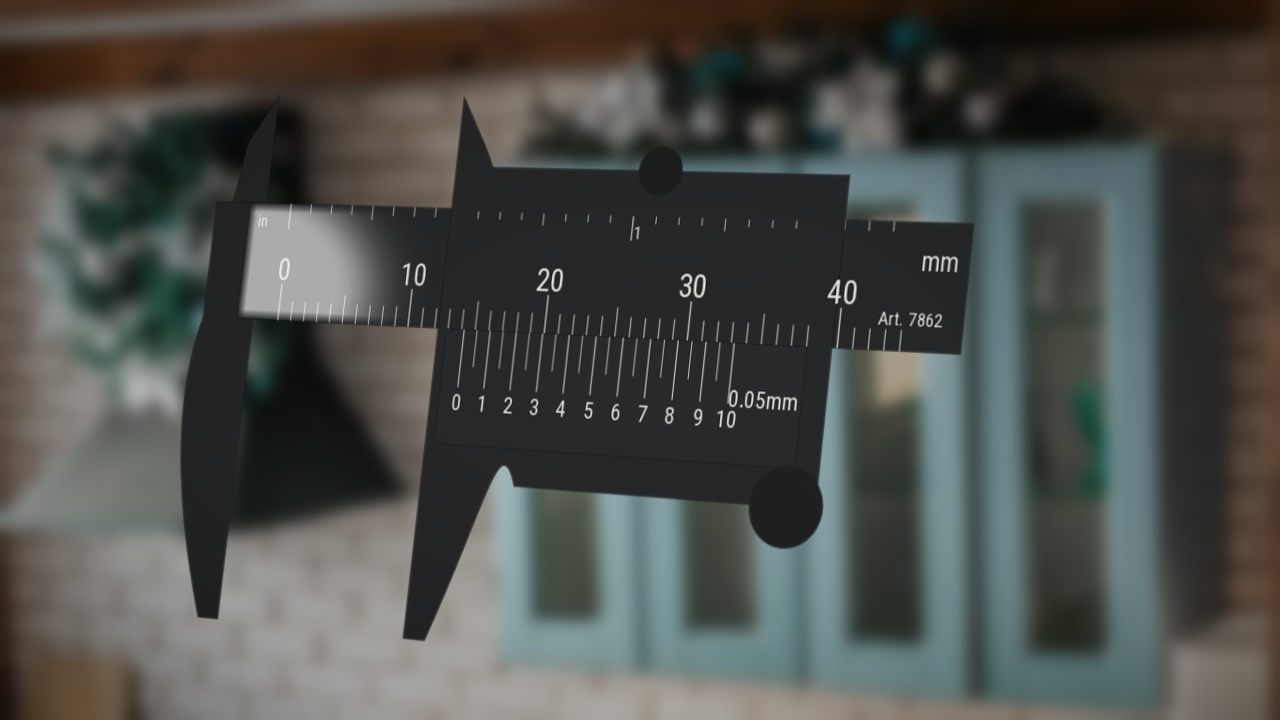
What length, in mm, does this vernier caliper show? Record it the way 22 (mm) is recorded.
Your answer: 14.2 (mm)
